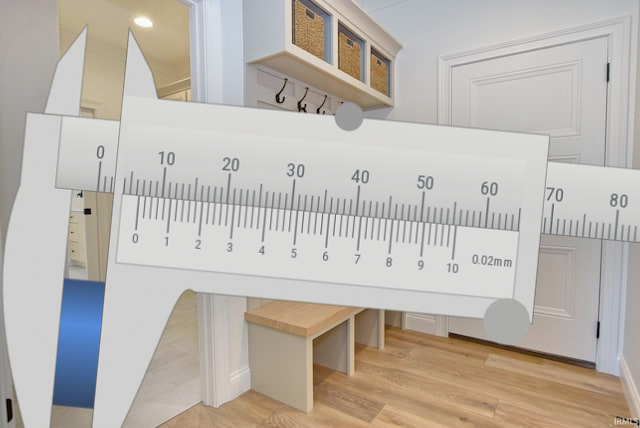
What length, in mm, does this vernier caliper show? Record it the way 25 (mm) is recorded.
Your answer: 6.4 (mm)
